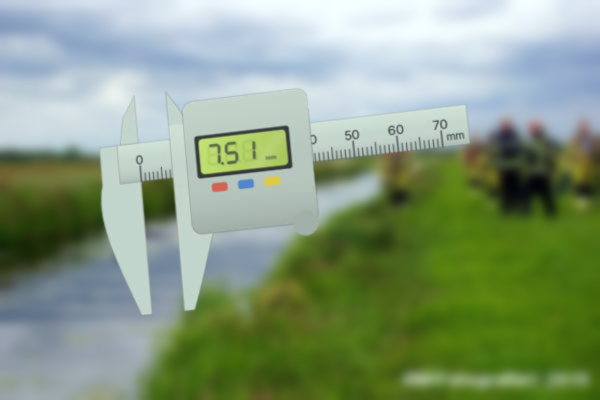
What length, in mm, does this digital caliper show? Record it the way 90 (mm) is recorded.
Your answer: 7.51 (mm)
